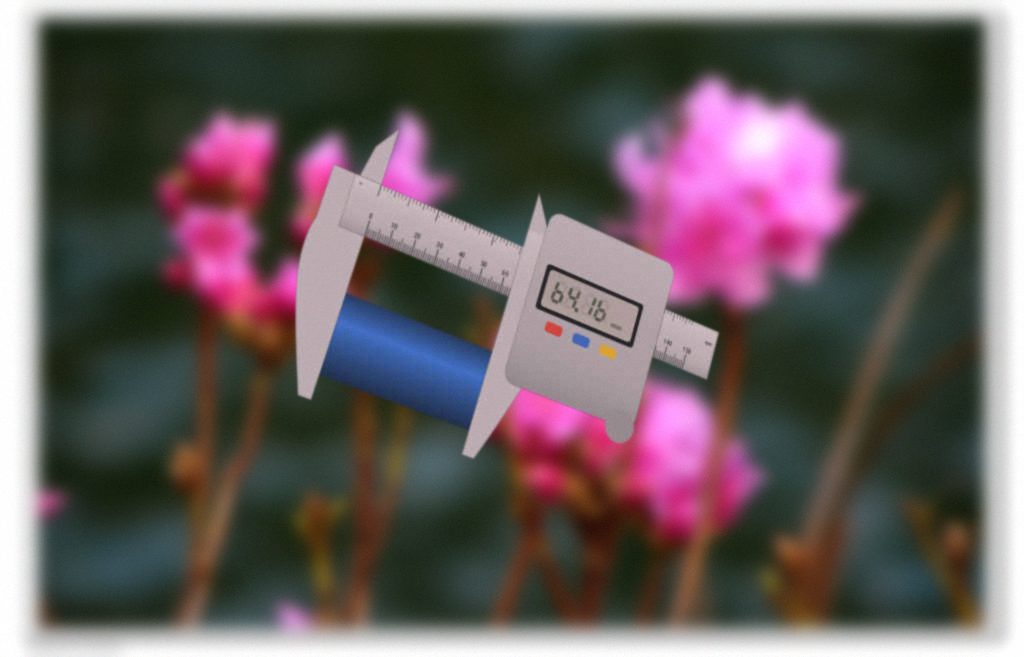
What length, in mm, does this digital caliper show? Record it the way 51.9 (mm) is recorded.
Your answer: 64.16 (mm)
